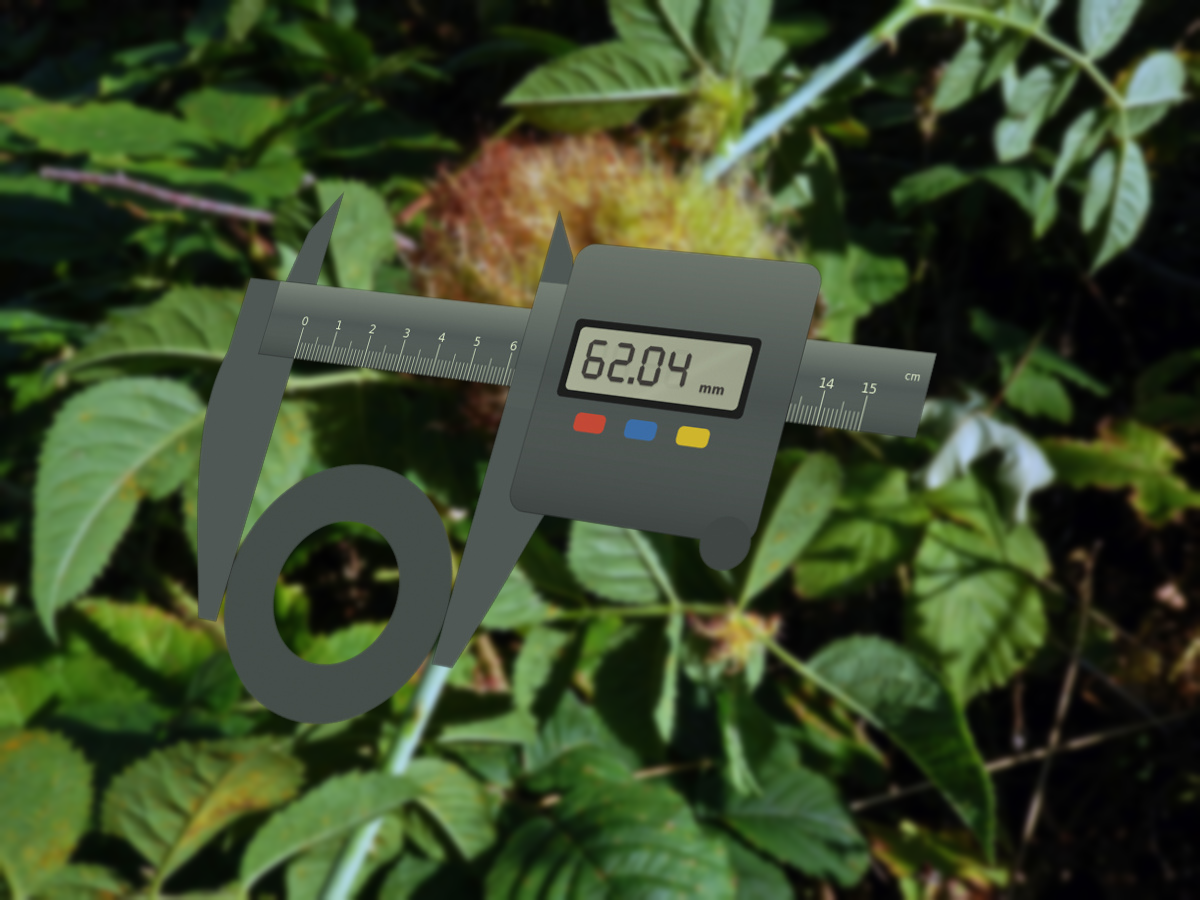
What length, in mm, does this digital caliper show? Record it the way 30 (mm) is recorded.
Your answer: 62.04 (mm)
